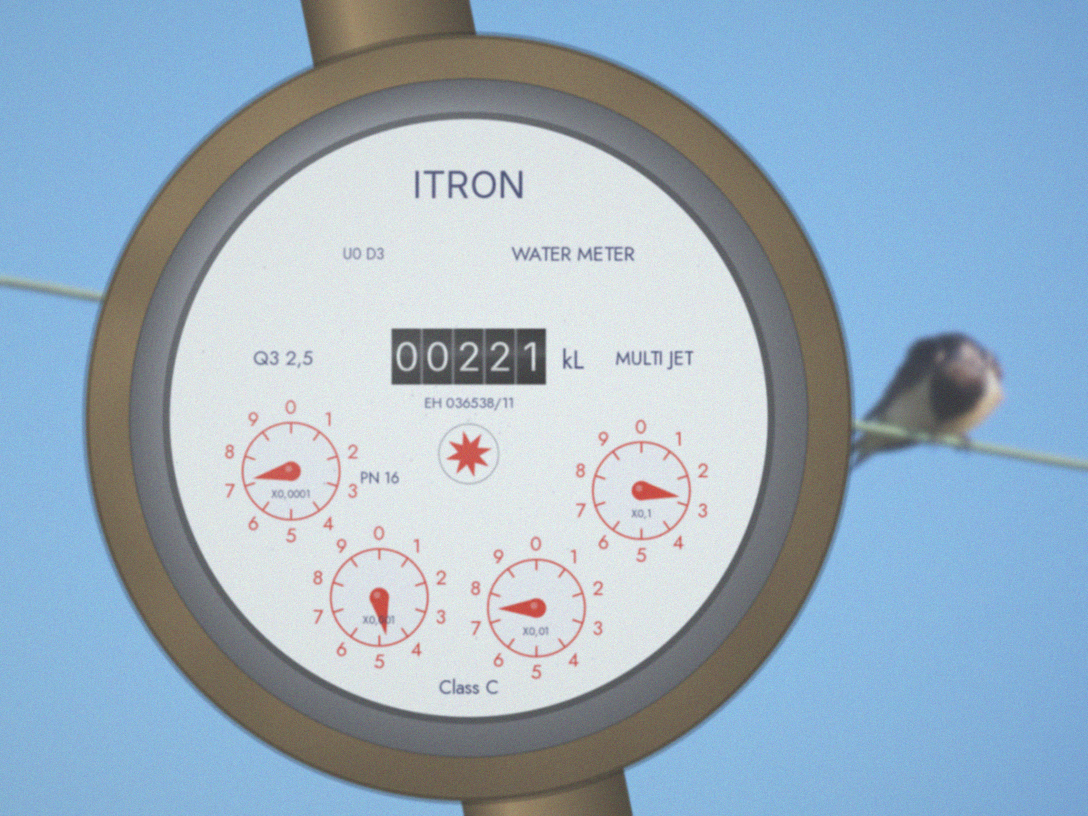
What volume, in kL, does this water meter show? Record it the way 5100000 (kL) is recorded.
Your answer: 221.2747 (kL)
